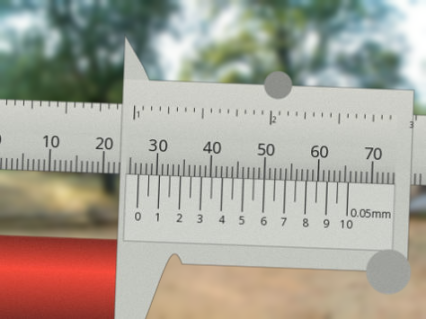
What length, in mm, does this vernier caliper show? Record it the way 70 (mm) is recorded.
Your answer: 26.6 (mm)
